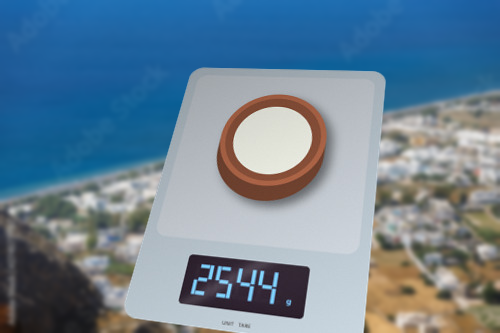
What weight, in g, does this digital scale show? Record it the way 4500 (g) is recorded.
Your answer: 2544 (g)
